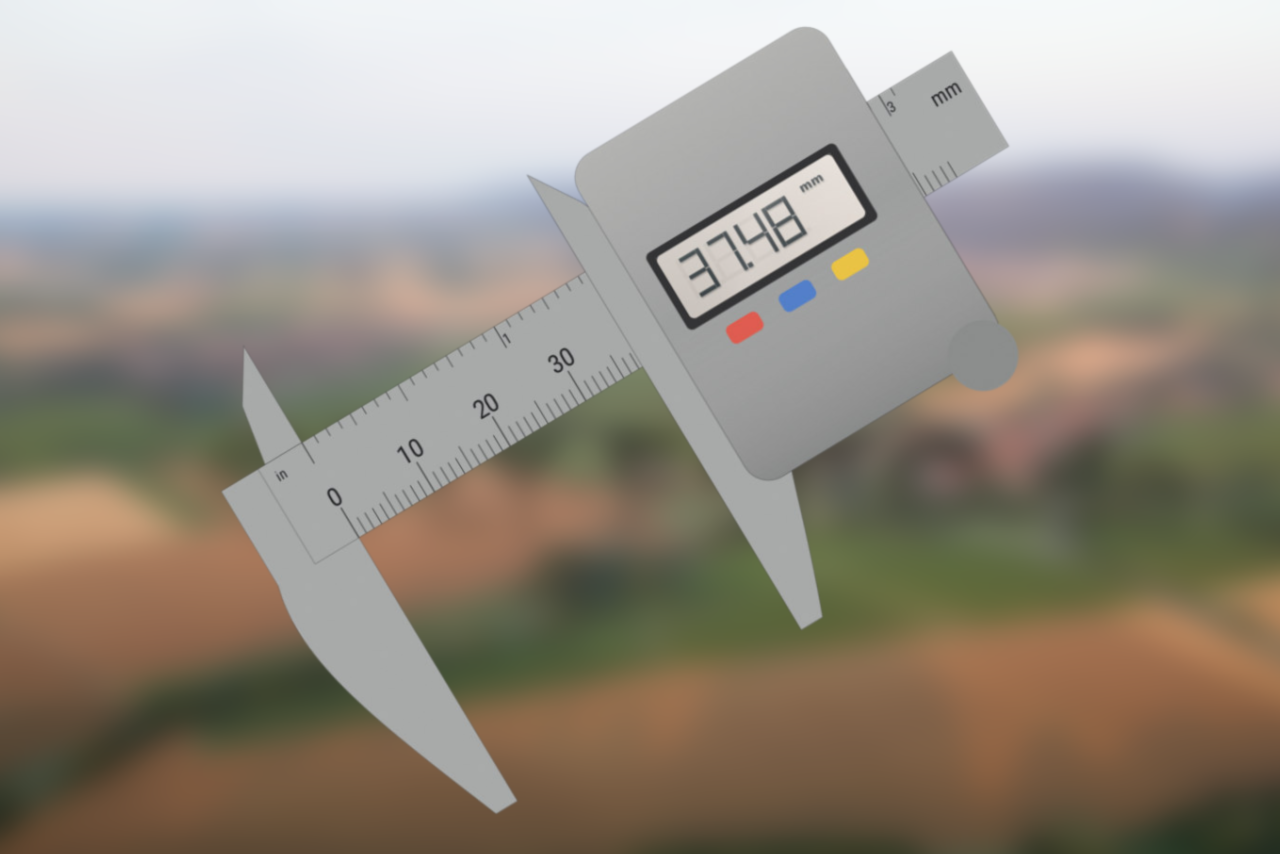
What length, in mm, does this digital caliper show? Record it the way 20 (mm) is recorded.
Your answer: 37.48 (mm)
